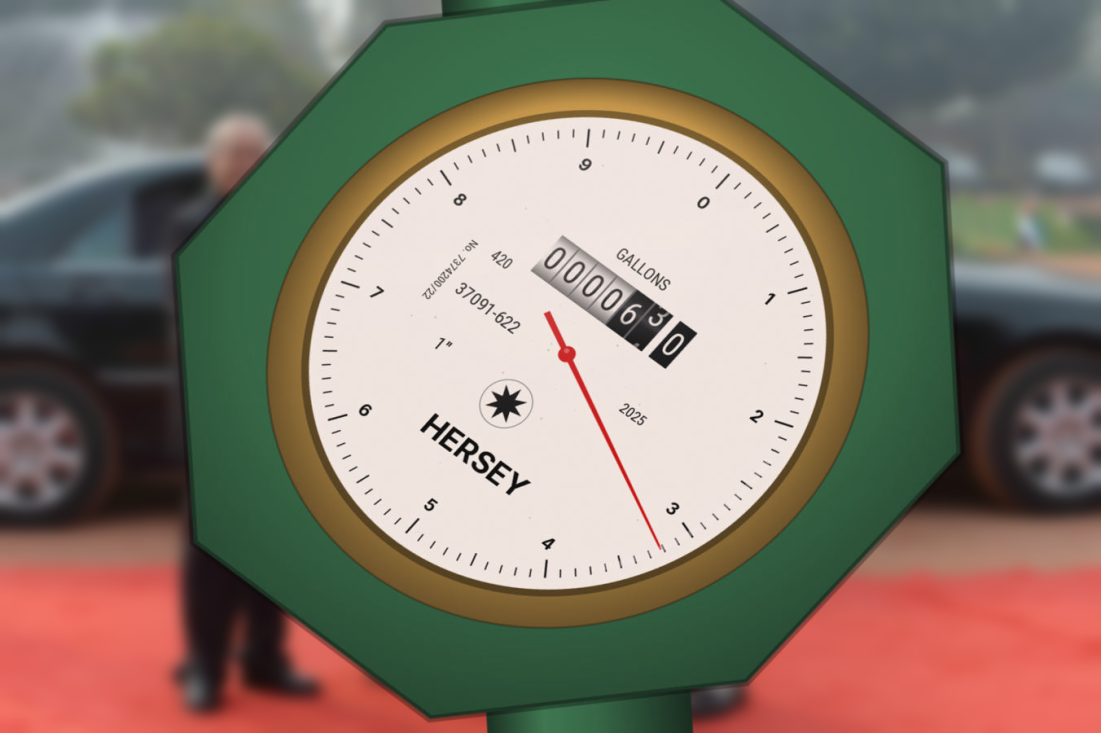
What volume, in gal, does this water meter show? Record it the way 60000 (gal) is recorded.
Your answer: 633.2 (gal)
